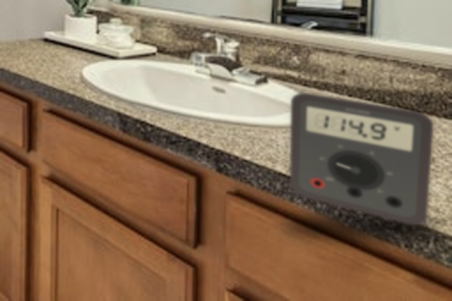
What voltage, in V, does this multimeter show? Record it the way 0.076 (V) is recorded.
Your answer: 114.9 (V)
